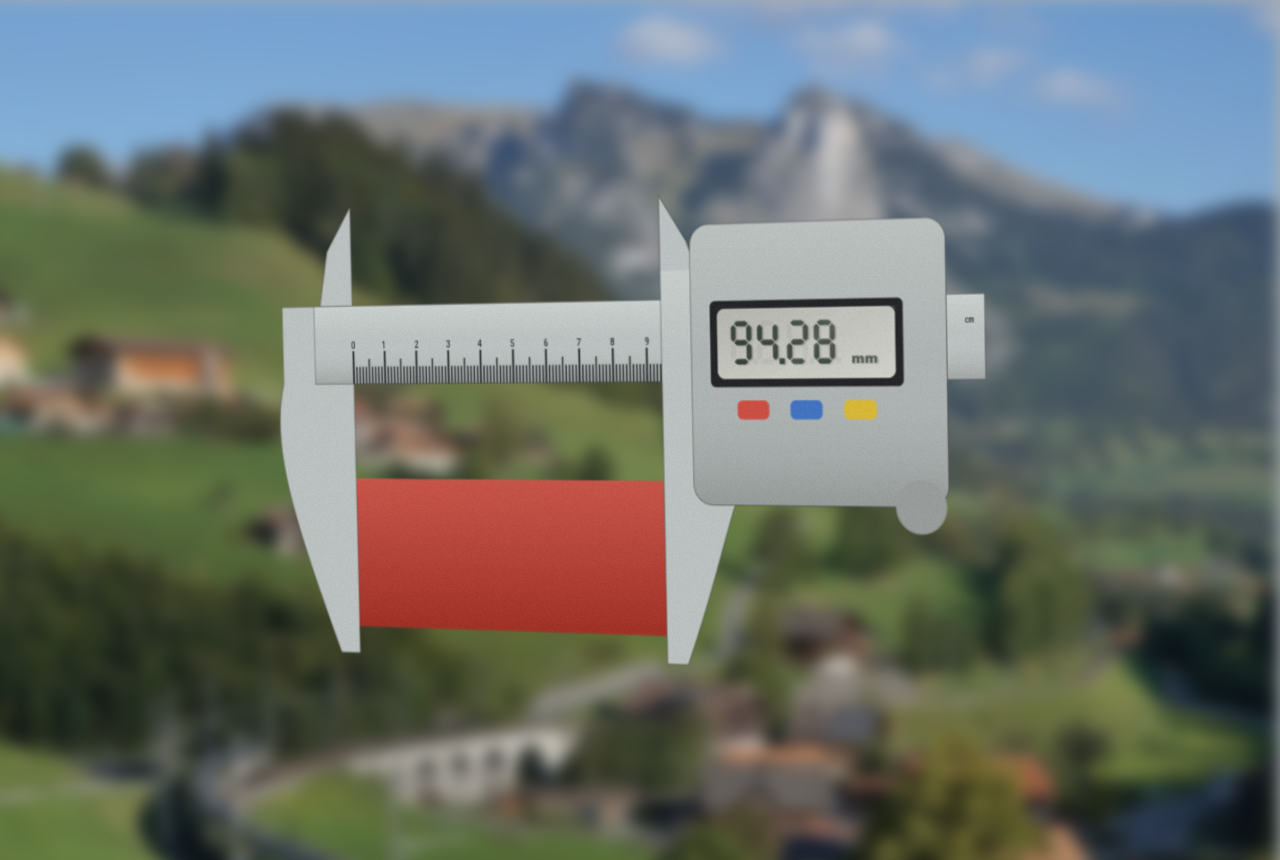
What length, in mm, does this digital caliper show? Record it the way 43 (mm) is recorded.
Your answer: 94.28 (mm)
